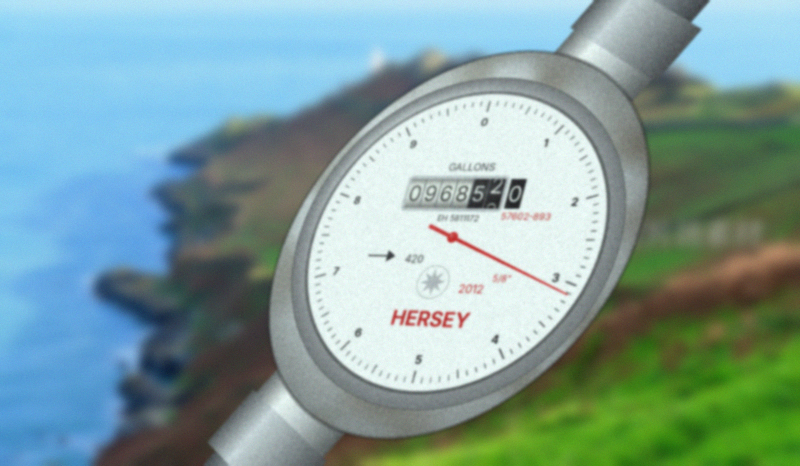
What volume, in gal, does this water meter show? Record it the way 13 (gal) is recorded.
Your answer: 968523.1 (gal)
